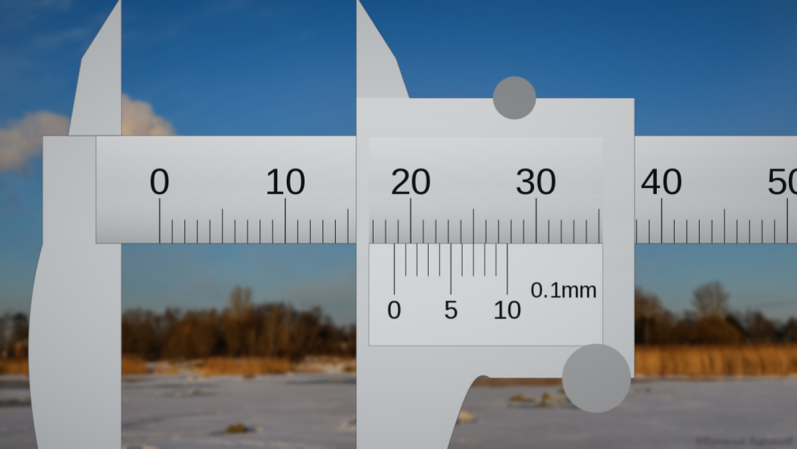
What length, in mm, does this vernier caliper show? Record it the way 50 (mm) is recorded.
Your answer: 18.7 (mm)
